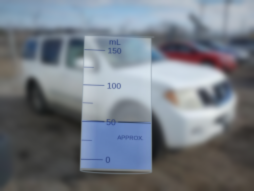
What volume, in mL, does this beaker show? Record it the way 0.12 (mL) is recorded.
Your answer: 50 (mL)
